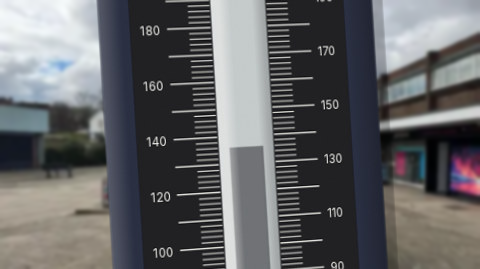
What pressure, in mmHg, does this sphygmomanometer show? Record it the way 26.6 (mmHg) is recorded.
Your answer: 136 (mmHg)
